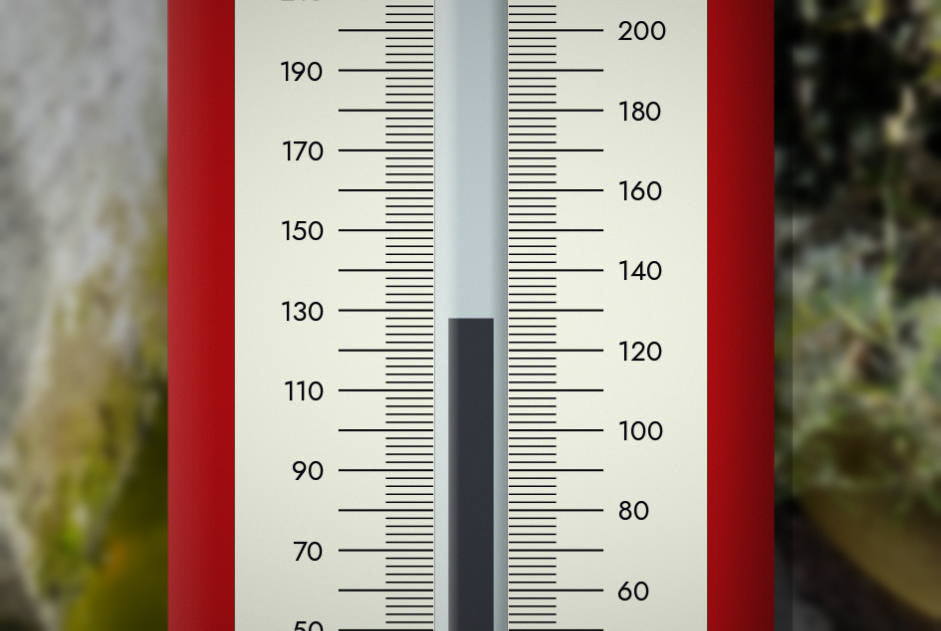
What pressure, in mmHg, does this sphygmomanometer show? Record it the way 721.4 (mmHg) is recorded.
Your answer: 128 (mmHg)
